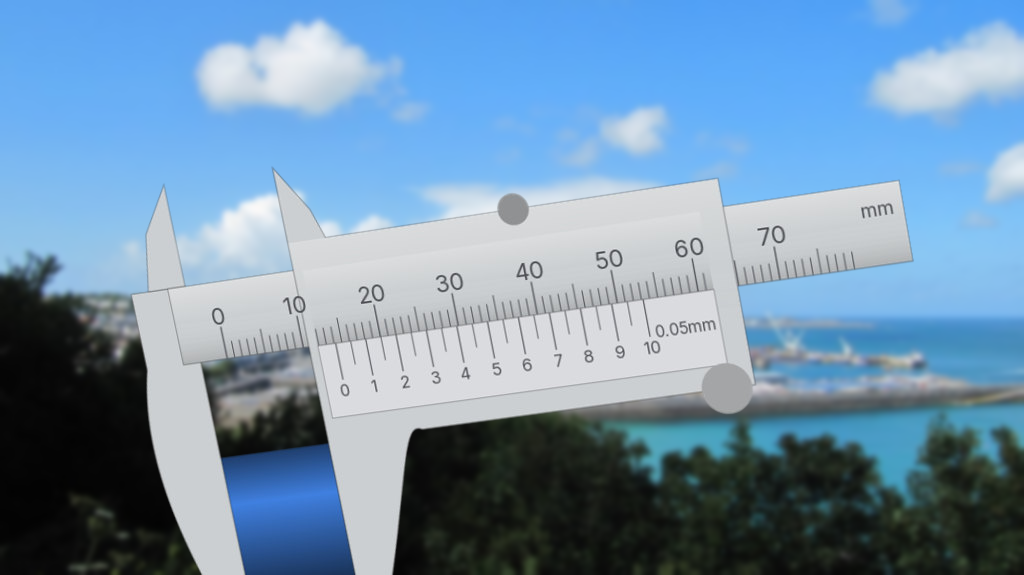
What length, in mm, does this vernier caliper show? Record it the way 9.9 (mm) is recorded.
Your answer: 14.2 (mm)
